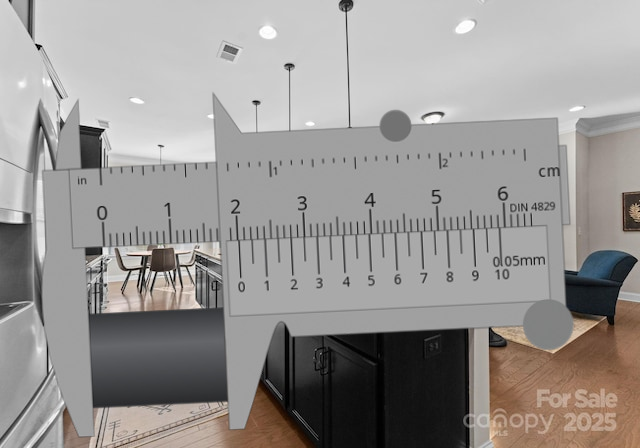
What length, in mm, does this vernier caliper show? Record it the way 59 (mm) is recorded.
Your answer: 20.2 (mm)
